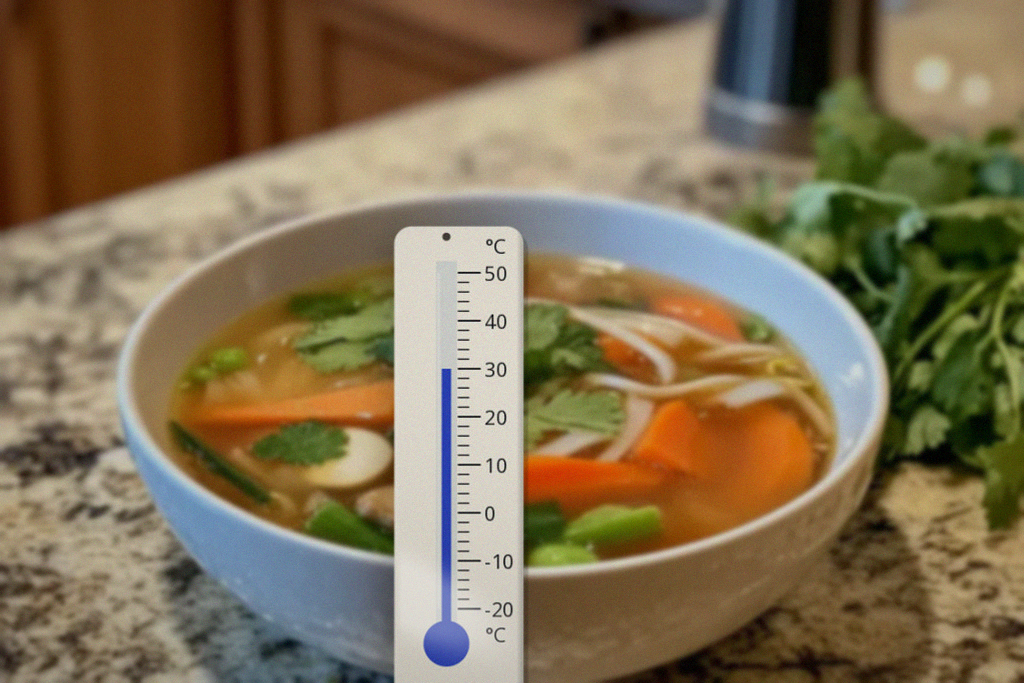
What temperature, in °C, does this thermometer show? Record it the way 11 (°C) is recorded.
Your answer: 30 (°C)
